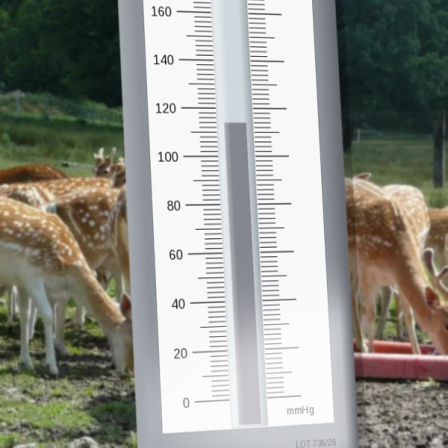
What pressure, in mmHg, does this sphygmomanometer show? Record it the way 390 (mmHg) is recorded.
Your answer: 114 (mmHg)
